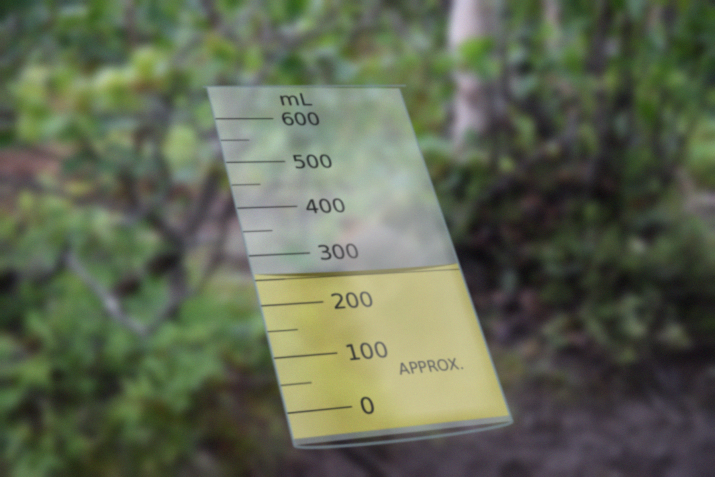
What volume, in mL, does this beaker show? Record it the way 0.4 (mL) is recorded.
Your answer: 250 (mL)
